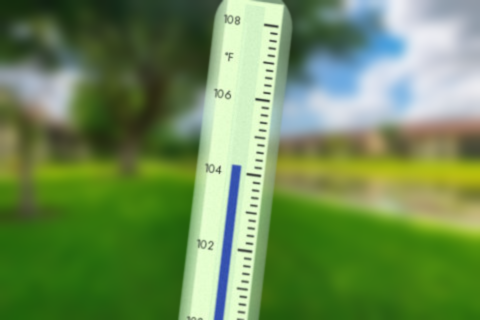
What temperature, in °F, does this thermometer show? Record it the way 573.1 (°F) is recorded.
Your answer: 104.2 (°F)
